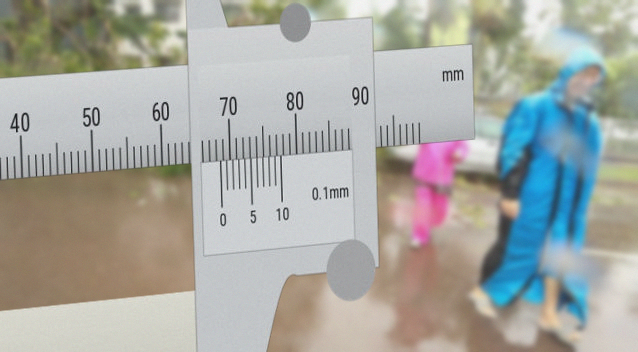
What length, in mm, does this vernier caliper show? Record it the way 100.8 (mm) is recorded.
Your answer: 68.6 (mm)
